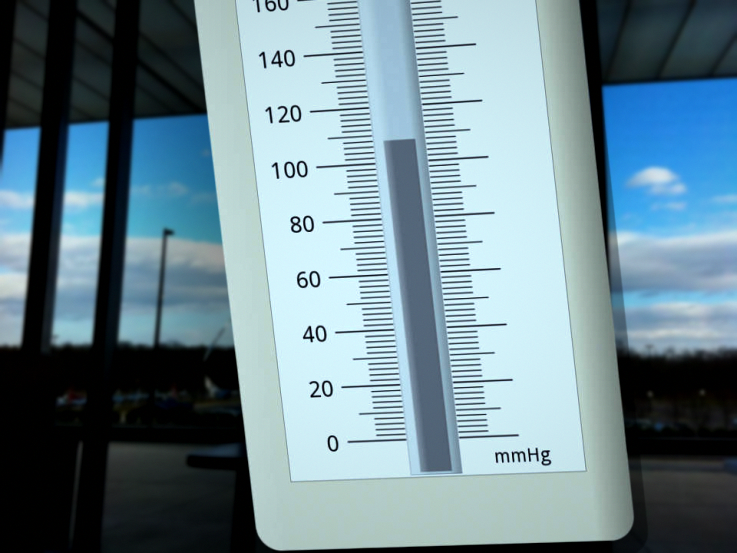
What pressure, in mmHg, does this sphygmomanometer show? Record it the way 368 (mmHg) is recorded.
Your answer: 108 (mmHg)
